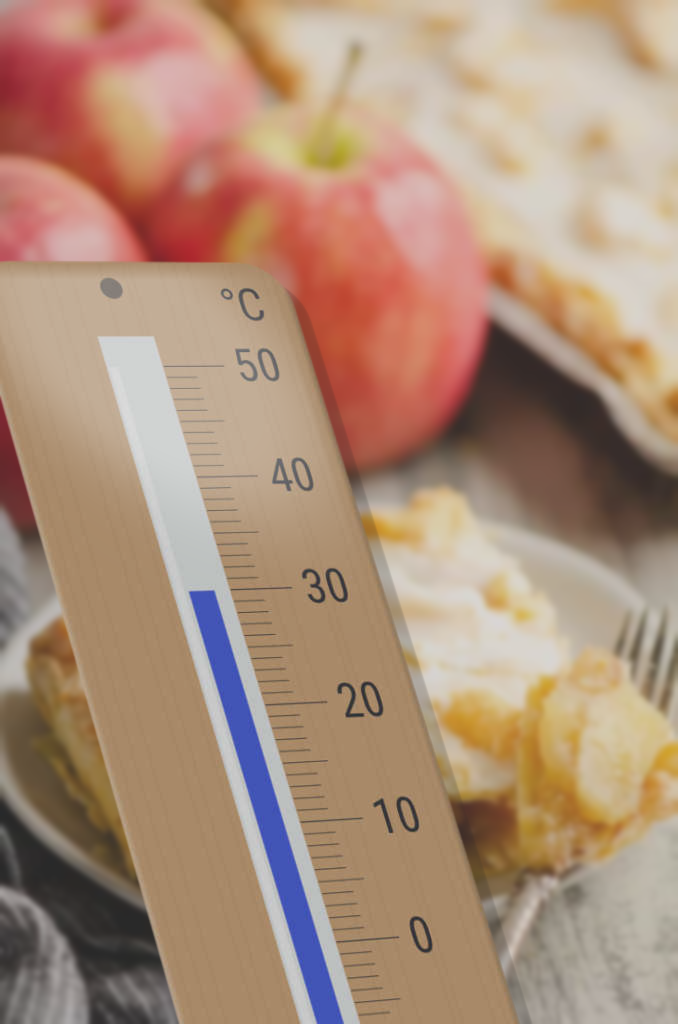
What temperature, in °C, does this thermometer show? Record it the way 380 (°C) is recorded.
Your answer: 30 (°C)
